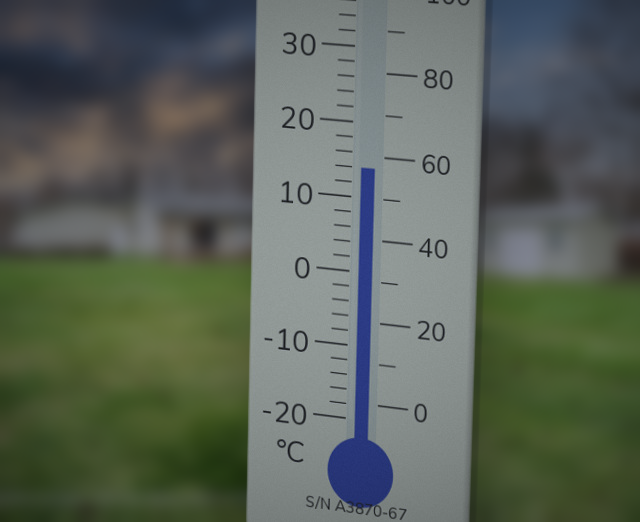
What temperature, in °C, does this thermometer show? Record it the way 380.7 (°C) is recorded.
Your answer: 14 (°C)
